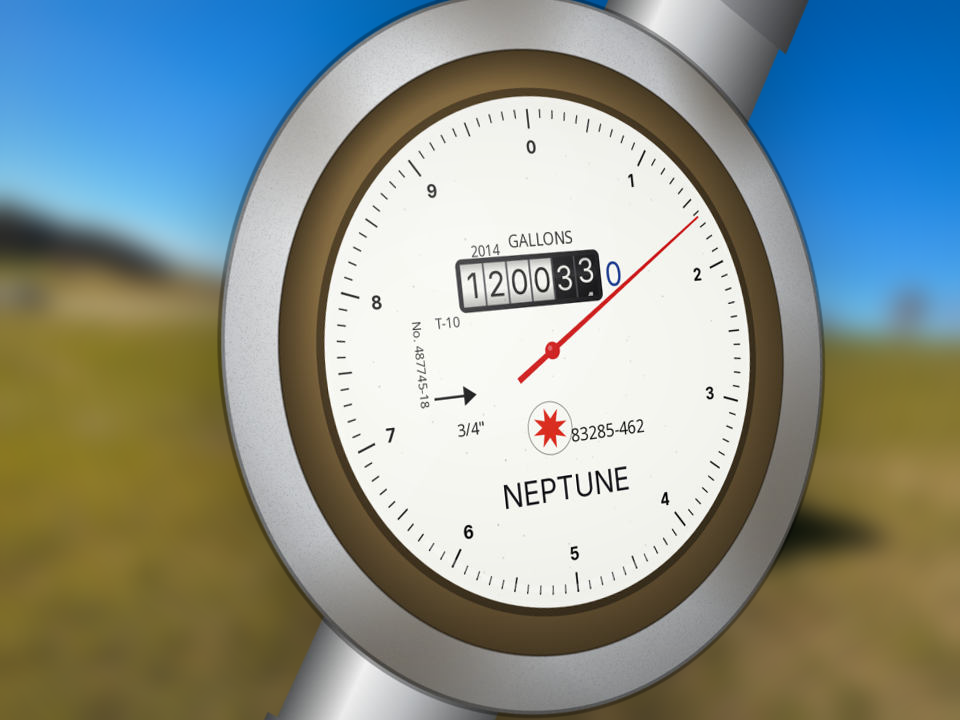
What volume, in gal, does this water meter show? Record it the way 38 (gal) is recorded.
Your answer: 1200331.6 (gal)
